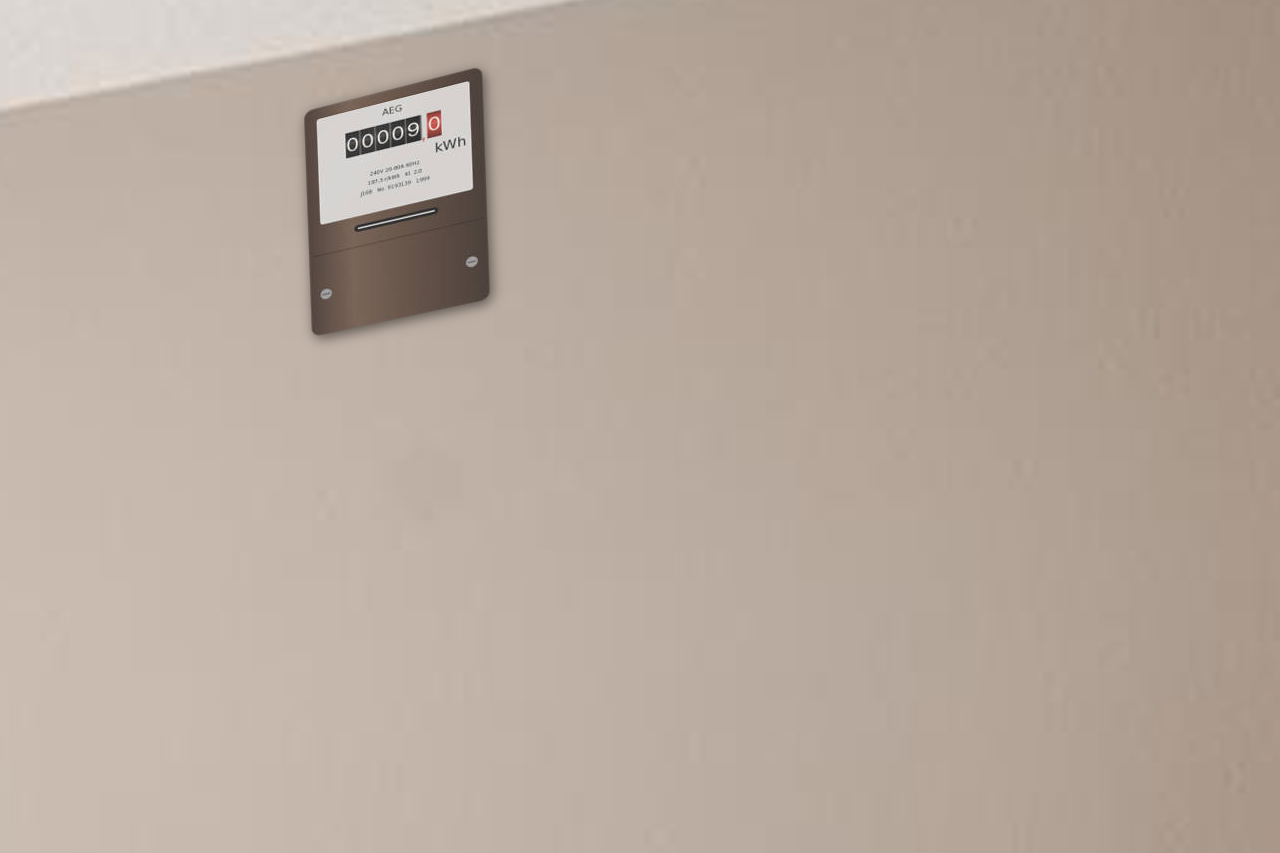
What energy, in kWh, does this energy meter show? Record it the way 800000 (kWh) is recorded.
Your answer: 9.0 (kWh)
